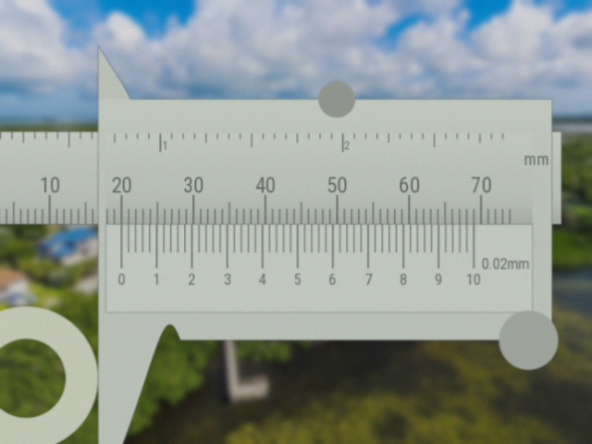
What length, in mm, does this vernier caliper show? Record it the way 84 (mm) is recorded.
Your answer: 20.0 (mm)
